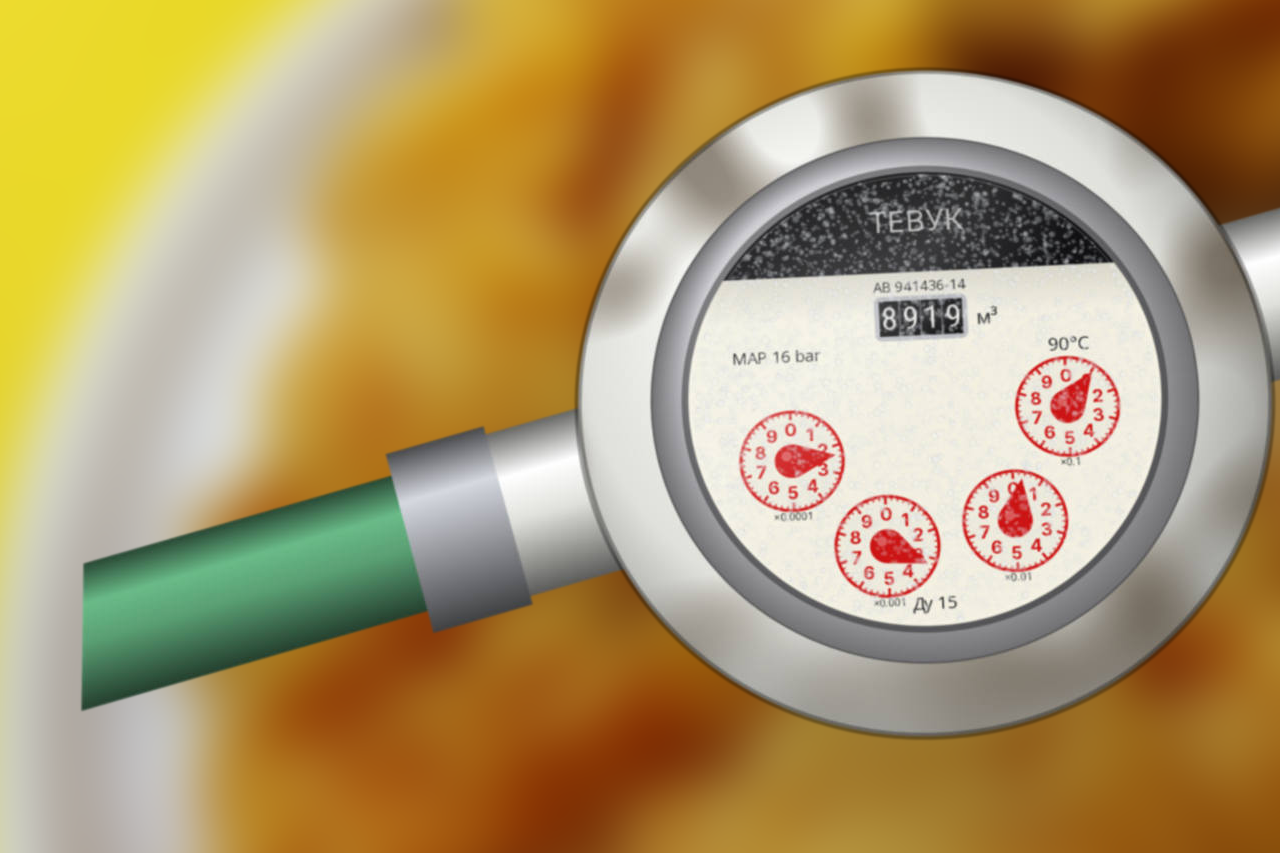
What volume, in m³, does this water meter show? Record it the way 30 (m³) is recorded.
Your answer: 8919.1032 (m³)
